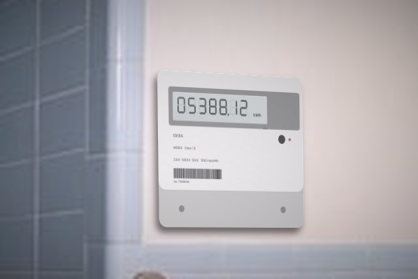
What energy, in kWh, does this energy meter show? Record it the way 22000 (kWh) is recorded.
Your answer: 5388.12 (kWh)
